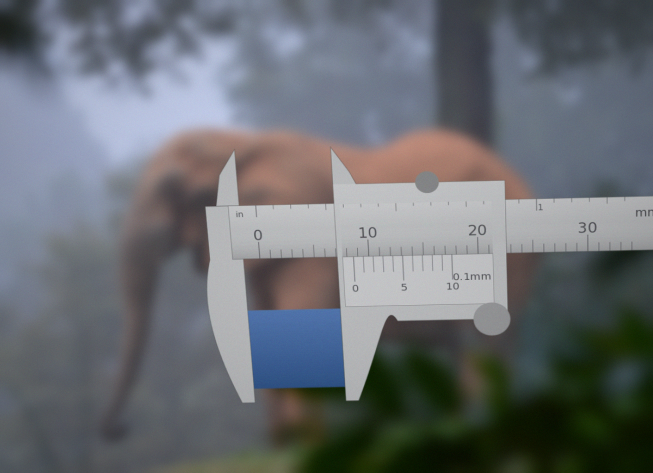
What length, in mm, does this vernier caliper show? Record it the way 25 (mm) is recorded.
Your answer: 8.6 (mm)
